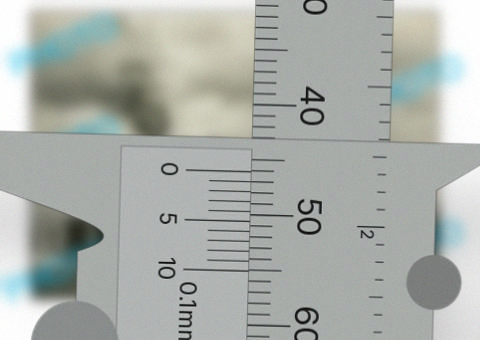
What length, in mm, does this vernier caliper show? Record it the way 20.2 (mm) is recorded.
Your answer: 46.1 (mm)
